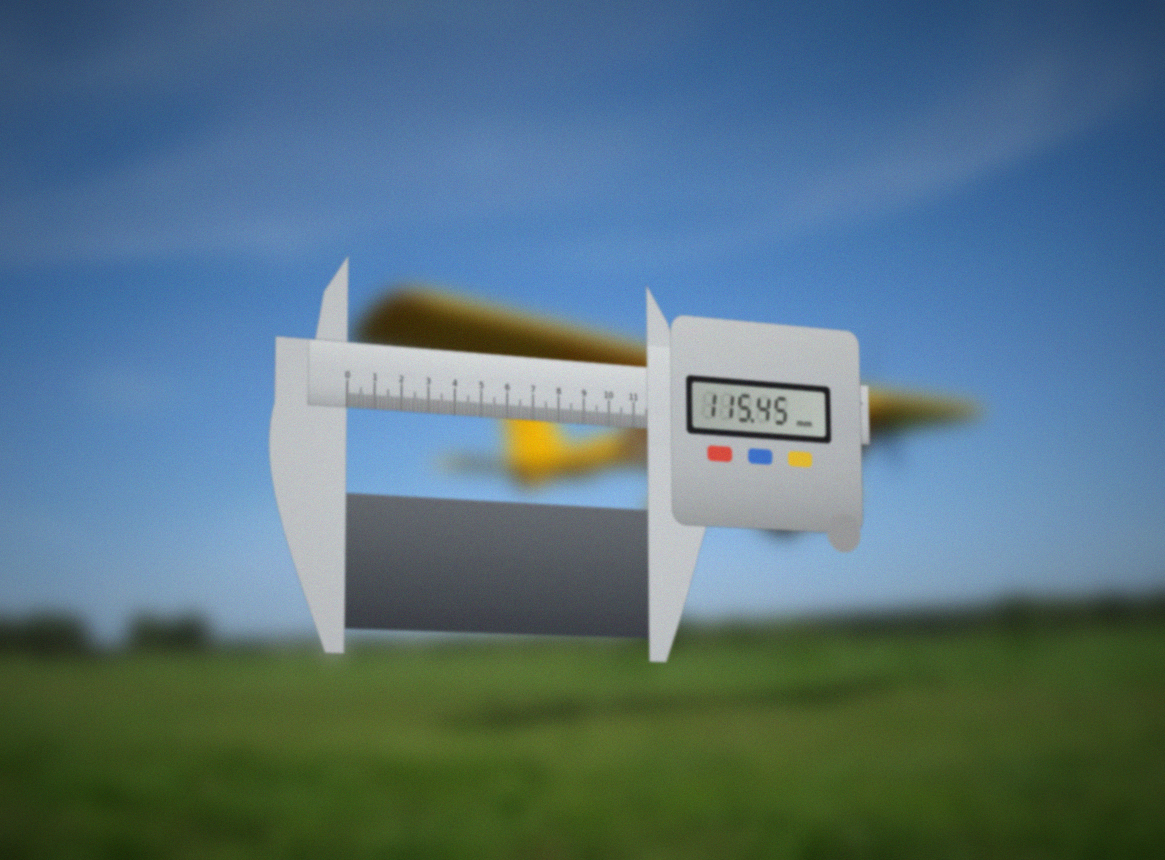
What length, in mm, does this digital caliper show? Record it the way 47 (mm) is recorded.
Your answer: 115.45 (mm)
